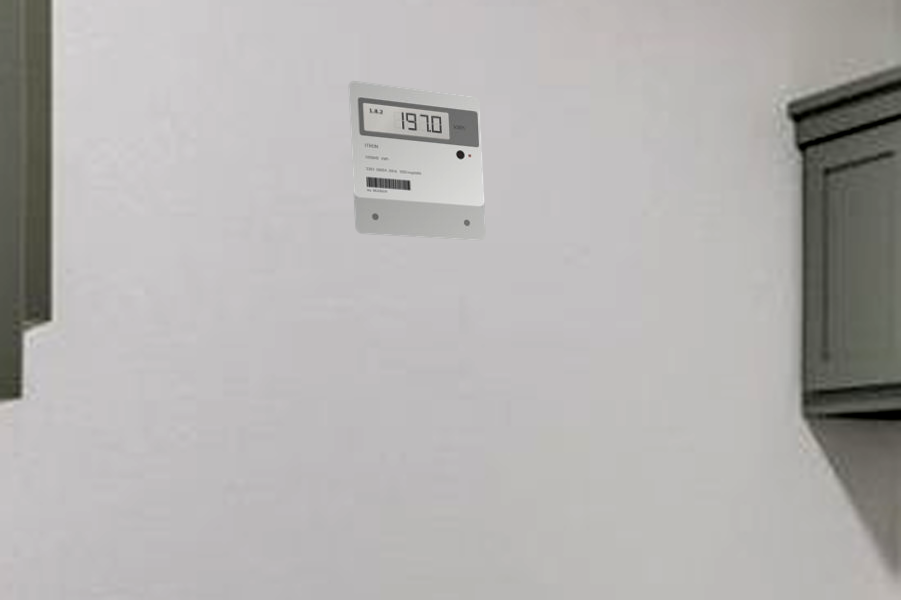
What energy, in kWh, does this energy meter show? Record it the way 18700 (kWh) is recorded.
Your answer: 197.0 (kWh)
